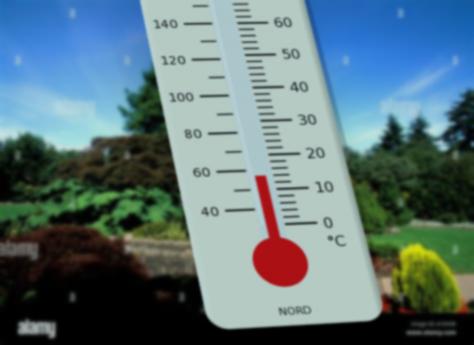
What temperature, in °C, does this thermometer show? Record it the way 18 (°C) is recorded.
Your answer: 14 (°C)
